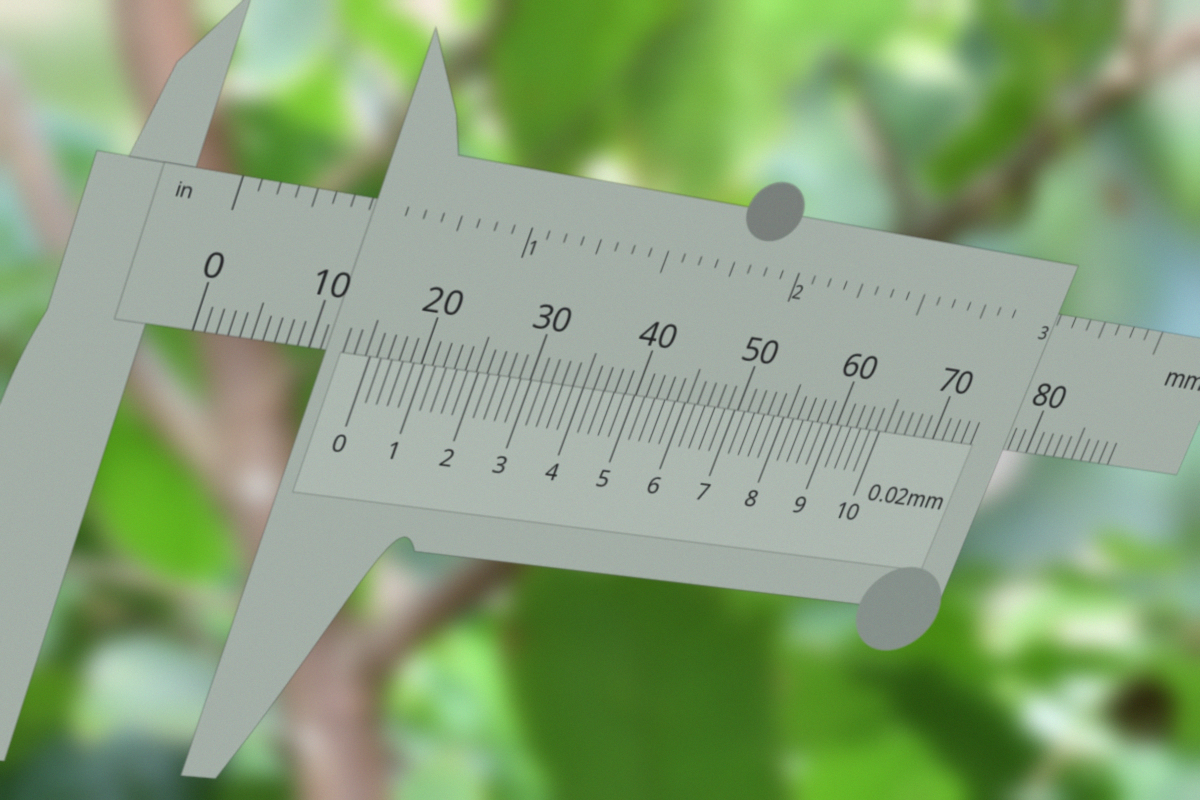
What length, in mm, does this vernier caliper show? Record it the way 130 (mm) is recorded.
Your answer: 15.4 (mm)
